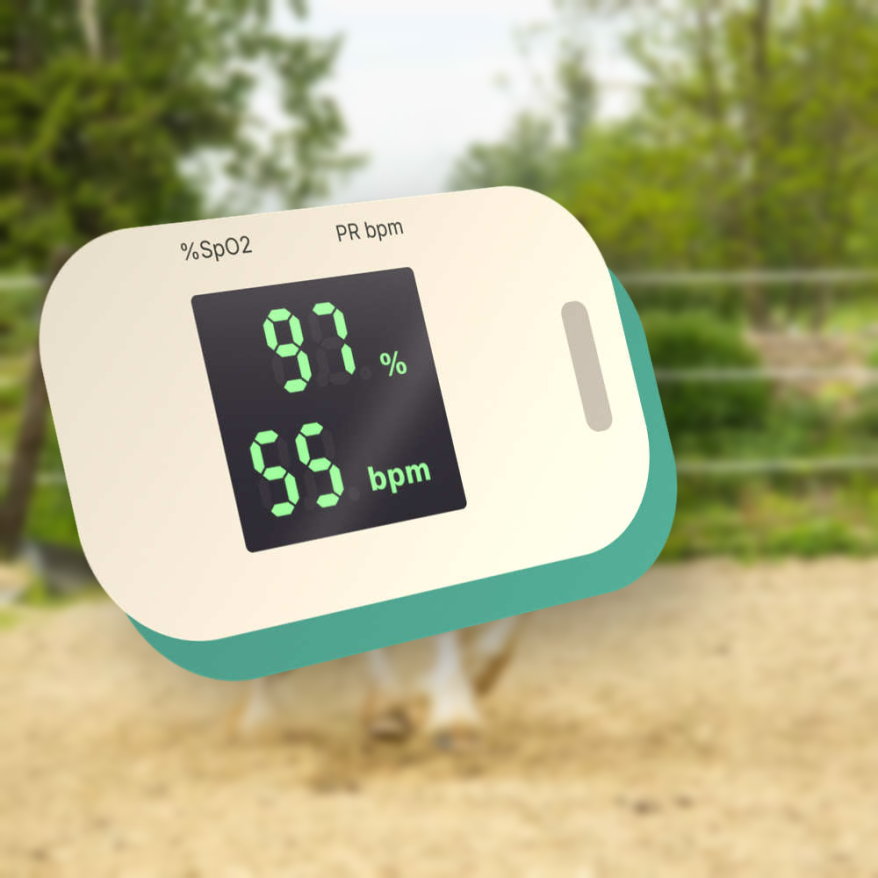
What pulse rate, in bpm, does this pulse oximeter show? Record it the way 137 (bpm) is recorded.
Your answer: 55 (bpm)
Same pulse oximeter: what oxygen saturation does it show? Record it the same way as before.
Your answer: 97 (%)
